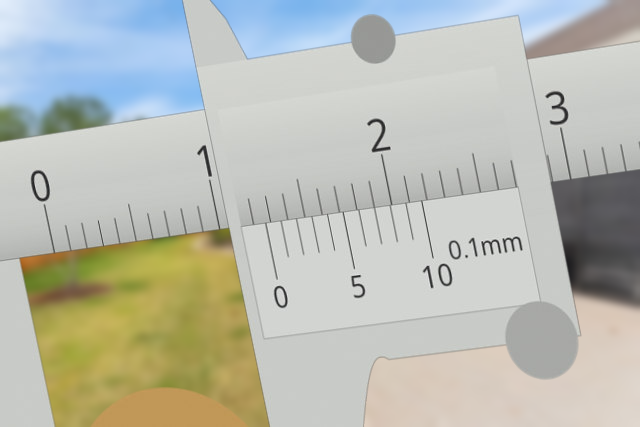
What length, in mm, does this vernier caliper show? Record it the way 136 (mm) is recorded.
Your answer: 12.7 (mm)
